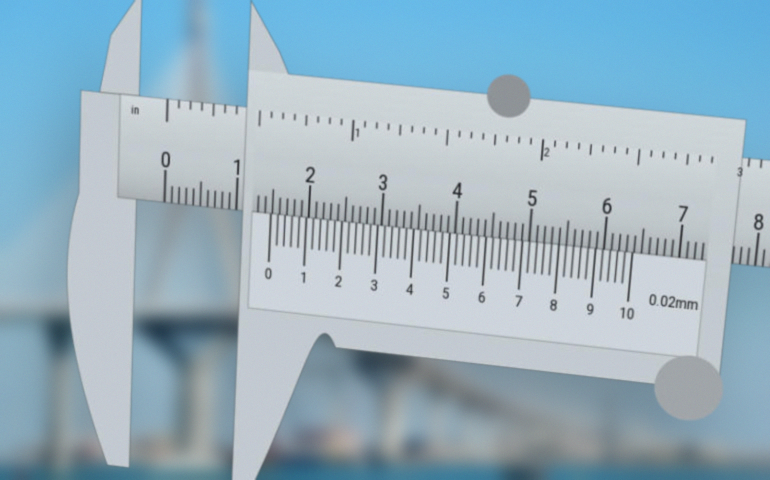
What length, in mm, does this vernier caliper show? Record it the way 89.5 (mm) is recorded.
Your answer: 14.8 (mm)
